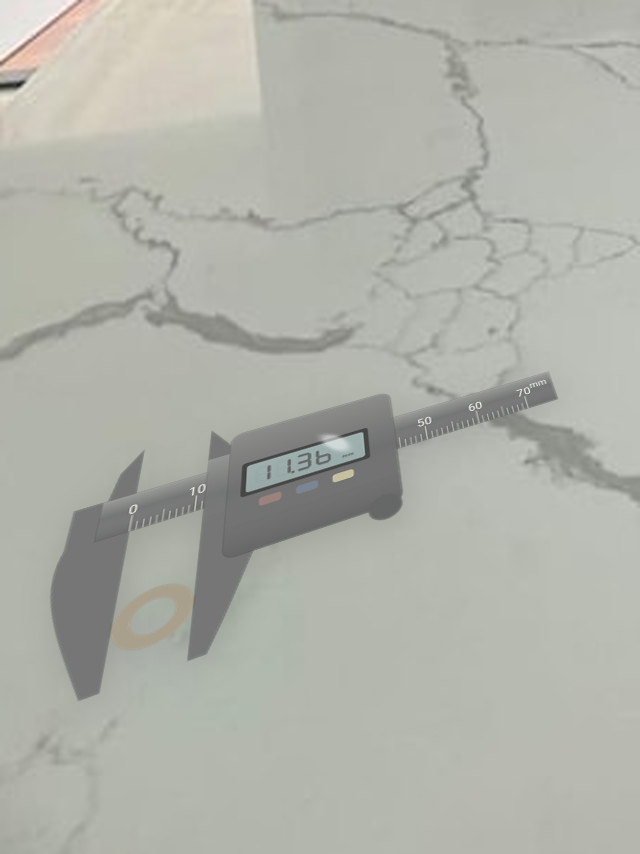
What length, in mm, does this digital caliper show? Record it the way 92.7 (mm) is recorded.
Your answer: 11.36 (mm)
